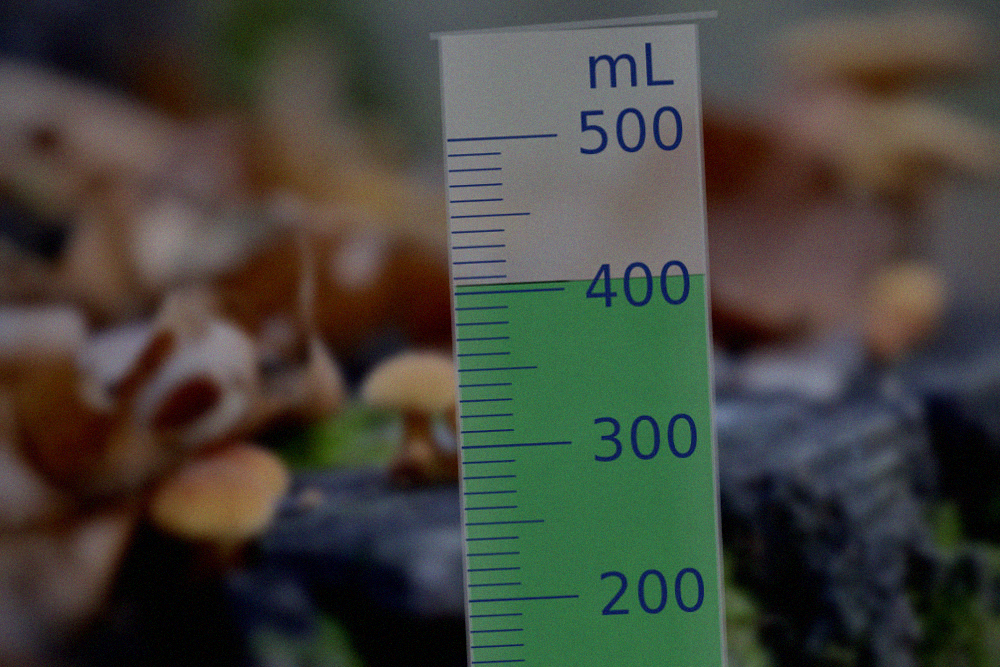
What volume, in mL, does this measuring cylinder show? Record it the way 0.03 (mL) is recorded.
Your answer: 405 (mL)
